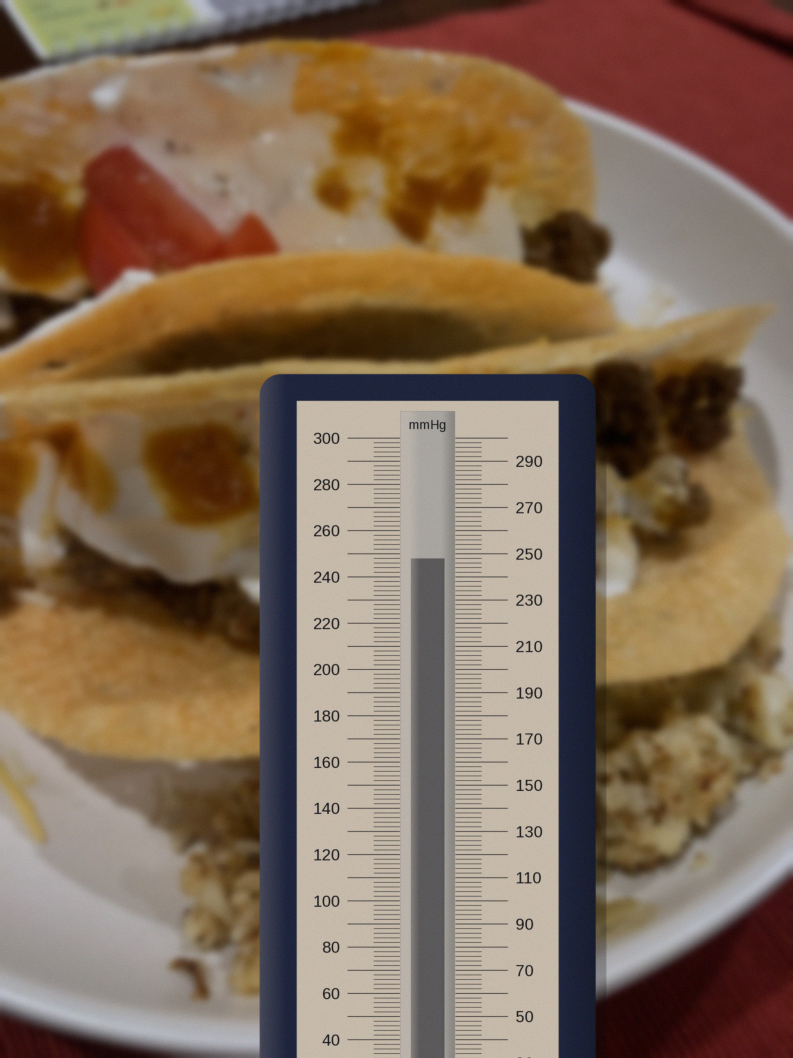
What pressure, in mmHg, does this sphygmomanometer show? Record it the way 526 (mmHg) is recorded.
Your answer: 248 (mmHg)
